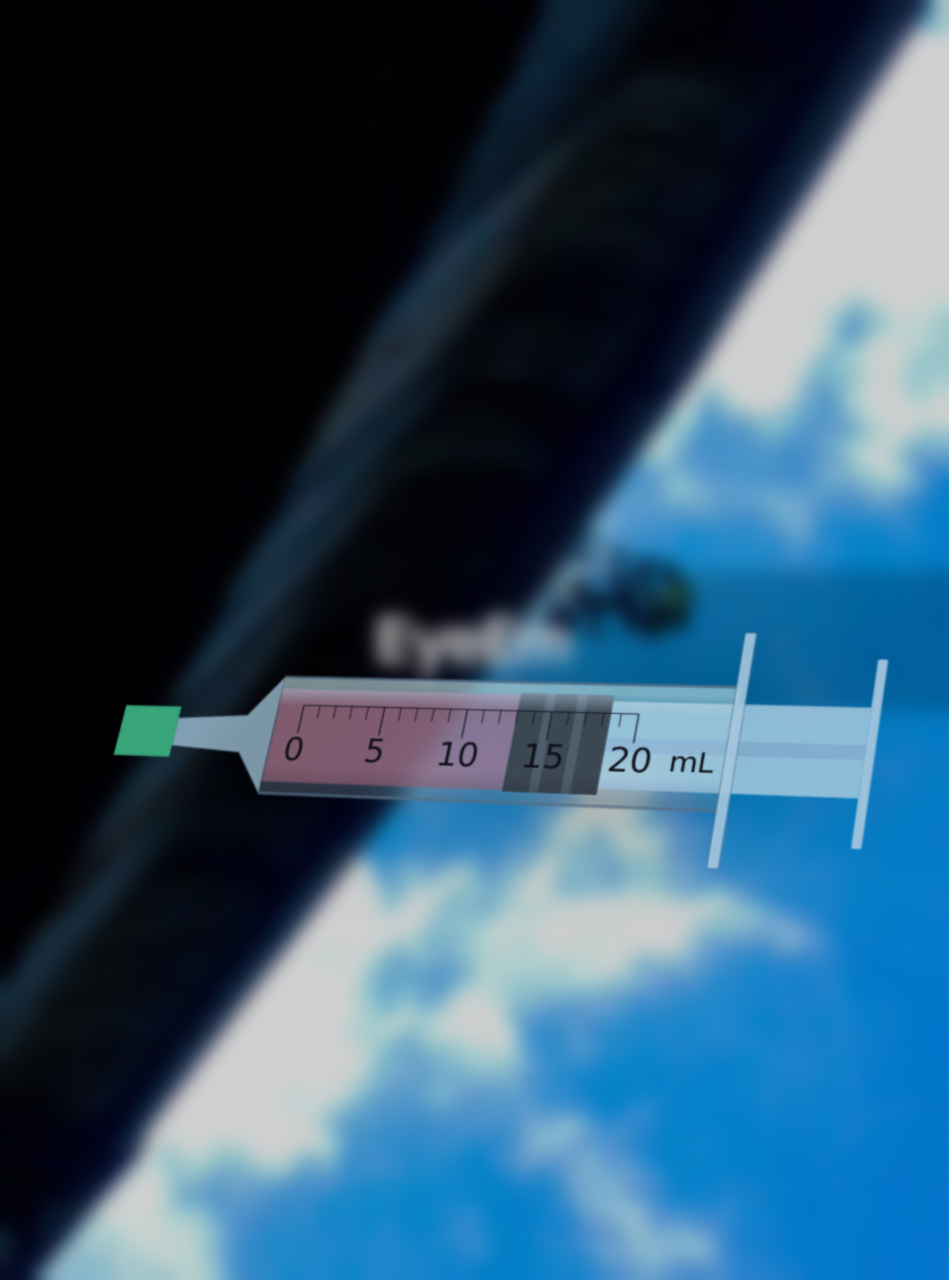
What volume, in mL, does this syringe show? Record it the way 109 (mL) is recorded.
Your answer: 13 (mL)
